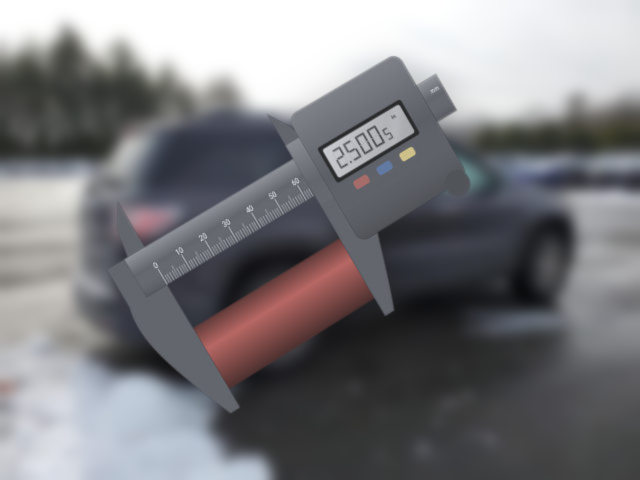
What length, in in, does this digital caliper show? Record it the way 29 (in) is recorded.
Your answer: 2.5005 (in)
